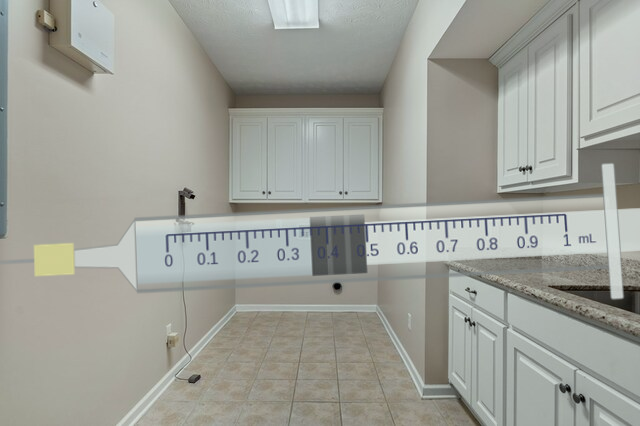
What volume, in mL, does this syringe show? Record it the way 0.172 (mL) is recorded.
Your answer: 0.36 (mL)
